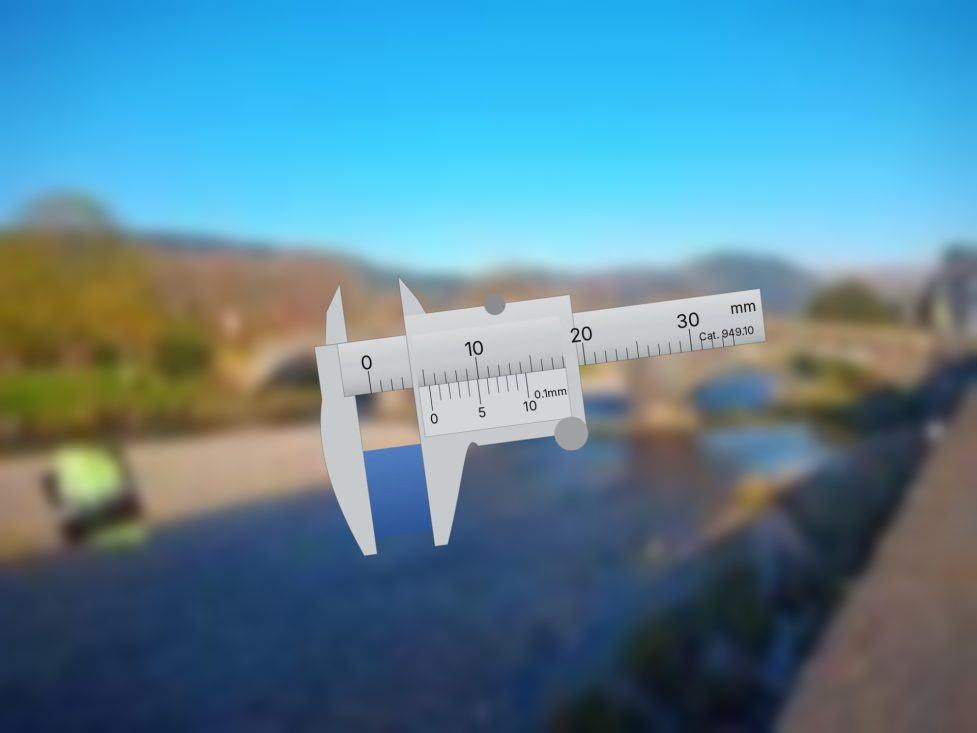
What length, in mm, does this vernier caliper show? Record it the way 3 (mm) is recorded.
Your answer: 5.4 (mm)
